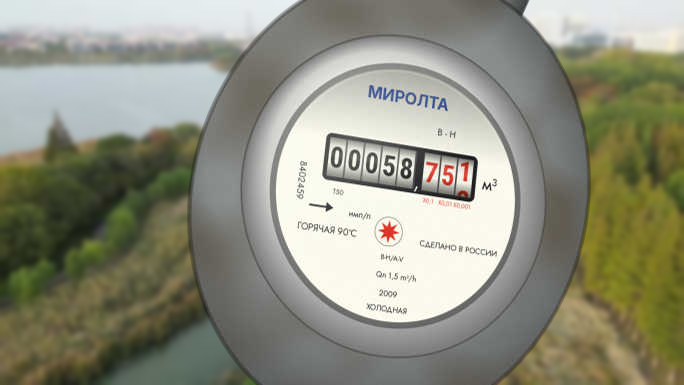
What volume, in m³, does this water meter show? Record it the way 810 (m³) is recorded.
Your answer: 58.751 (m³)
